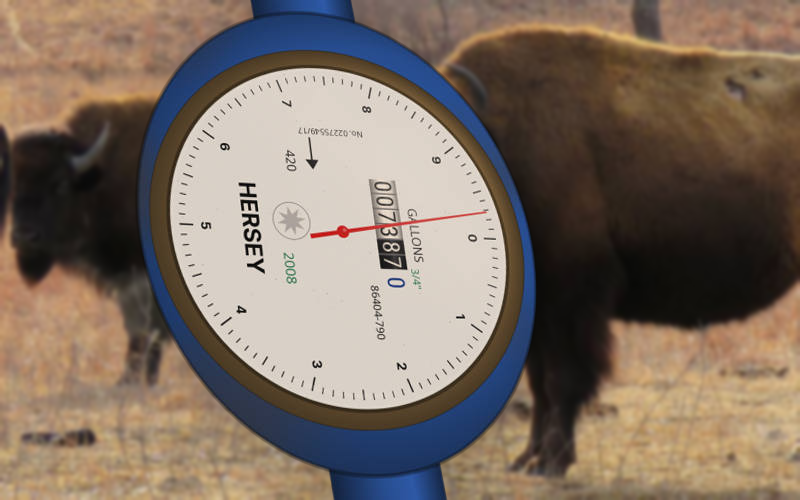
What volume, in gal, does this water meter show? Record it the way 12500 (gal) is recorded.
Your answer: 73869.7 (gal)
